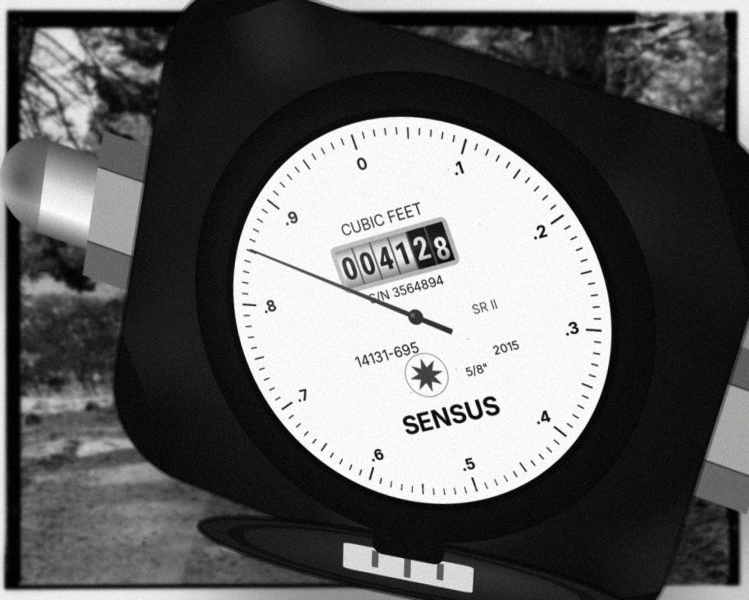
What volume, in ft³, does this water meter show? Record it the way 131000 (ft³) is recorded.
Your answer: 4127.85 (ft³)
